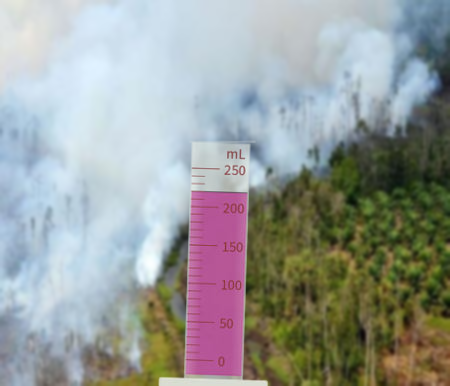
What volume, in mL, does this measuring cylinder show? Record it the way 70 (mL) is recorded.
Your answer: 220 (mL)
